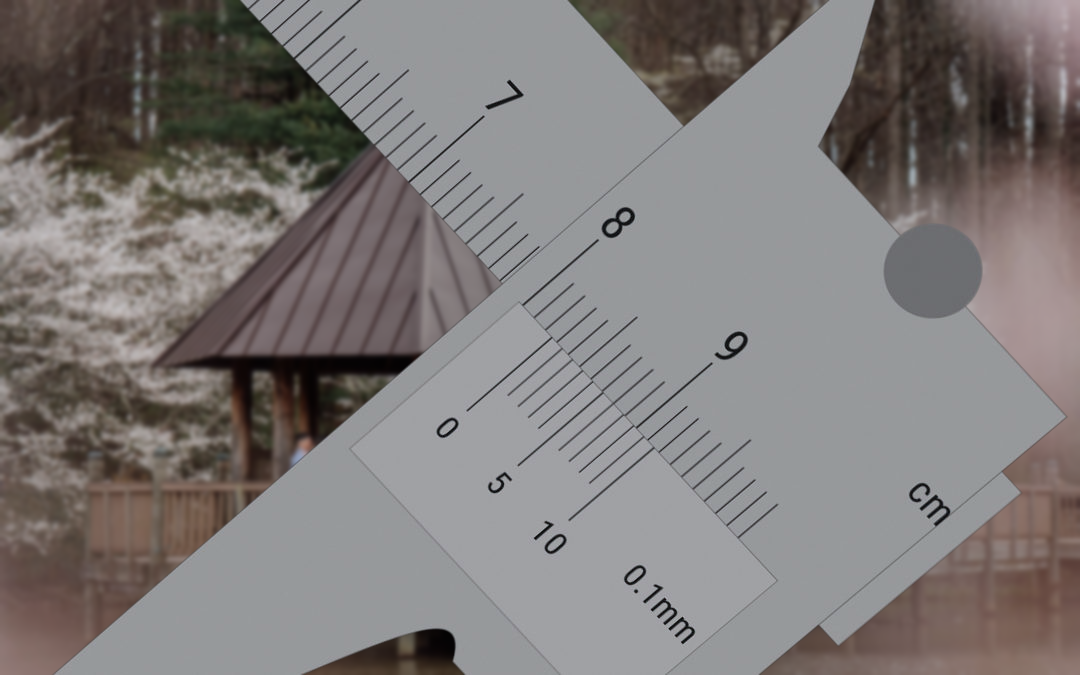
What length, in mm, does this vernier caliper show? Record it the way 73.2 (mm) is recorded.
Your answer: 82.6 (mm)
